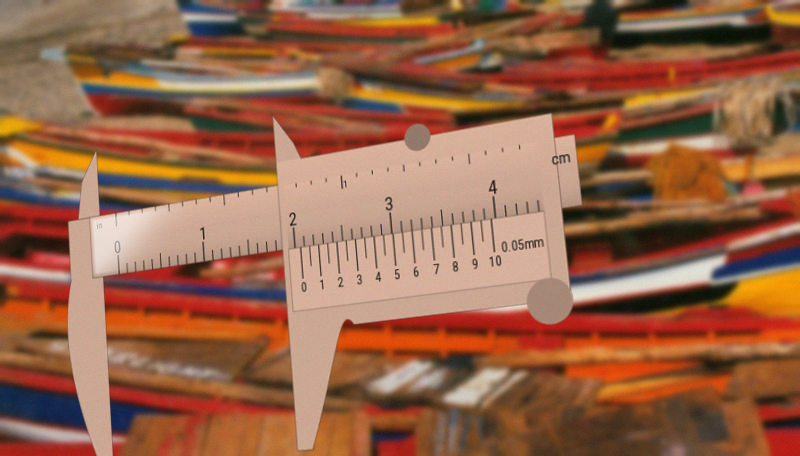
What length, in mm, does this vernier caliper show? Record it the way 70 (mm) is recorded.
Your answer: 20.6 (mm)
